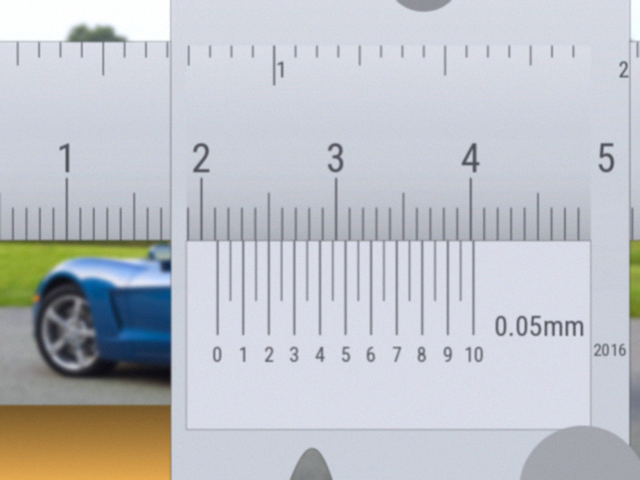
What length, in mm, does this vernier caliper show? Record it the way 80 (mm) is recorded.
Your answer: 21.2 (mm)
